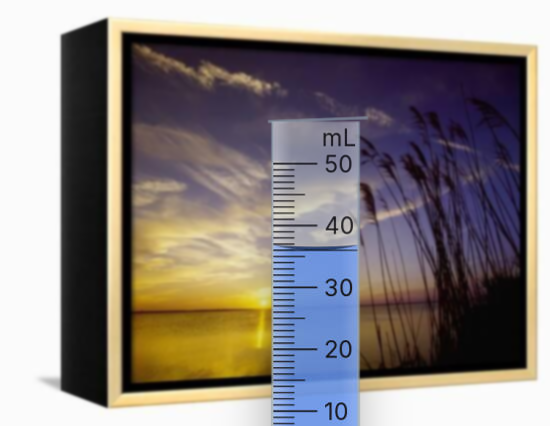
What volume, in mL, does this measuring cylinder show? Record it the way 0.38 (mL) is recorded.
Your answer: 36 (mL)
